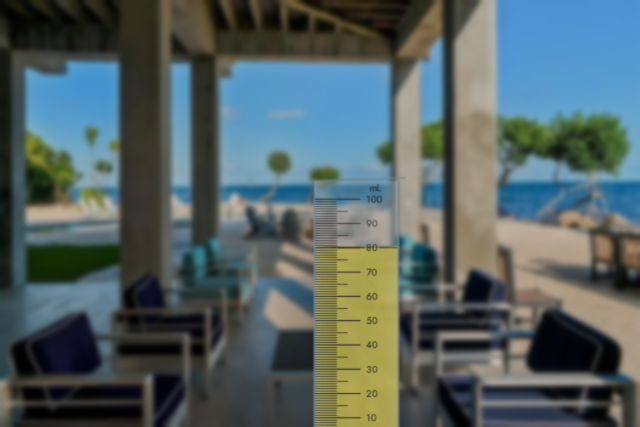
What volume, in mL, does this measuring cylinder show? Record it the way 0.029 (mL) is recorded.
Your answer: 80 (mL)
